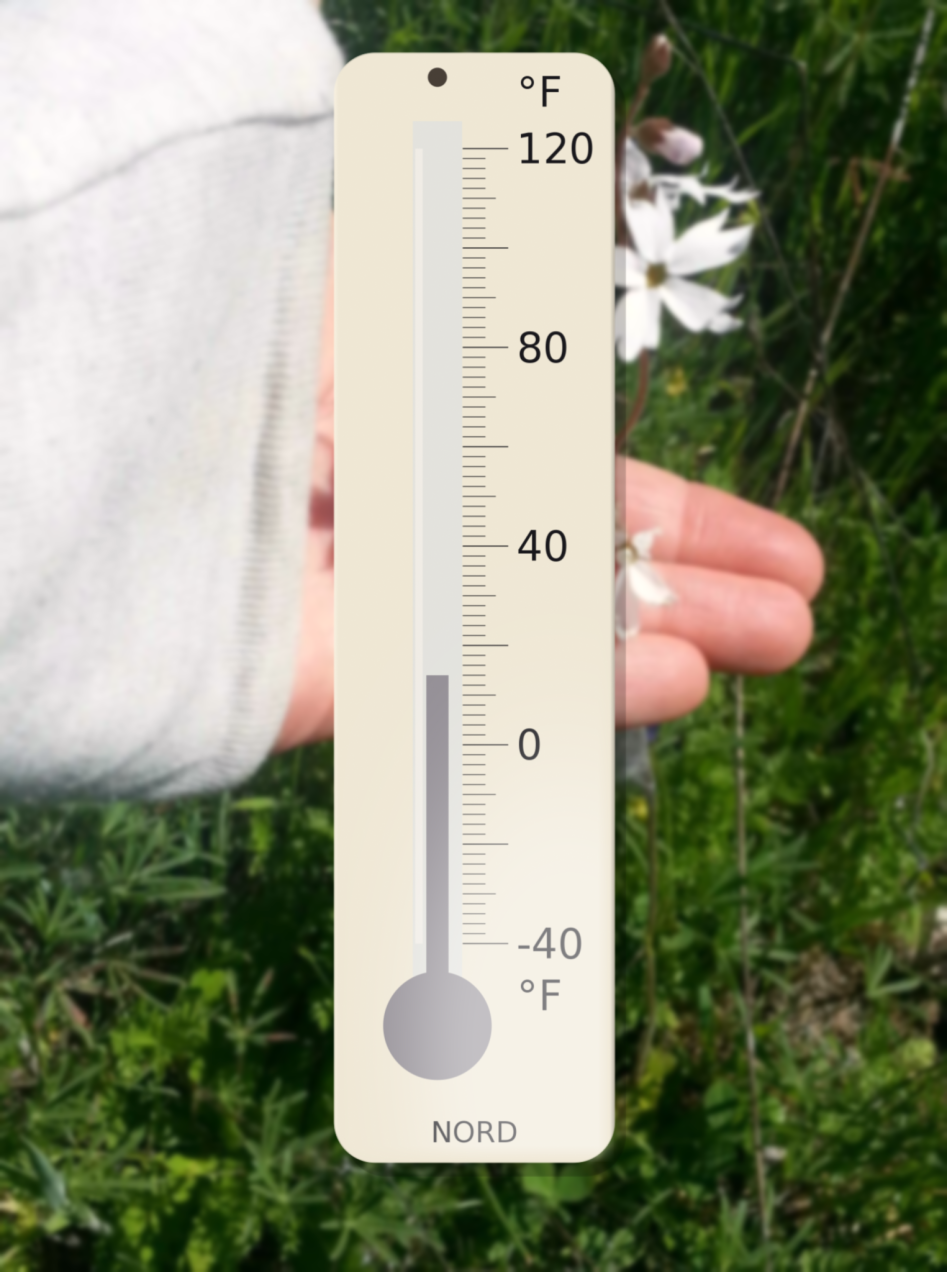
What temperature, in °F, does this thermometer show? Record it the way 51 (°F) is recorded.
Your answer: 14 (°F)
